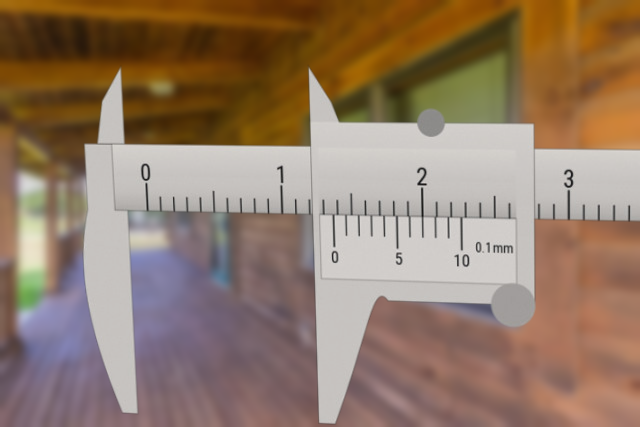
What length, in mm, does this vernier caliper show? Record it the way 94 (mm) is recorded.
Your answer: 13.7 (mm)
